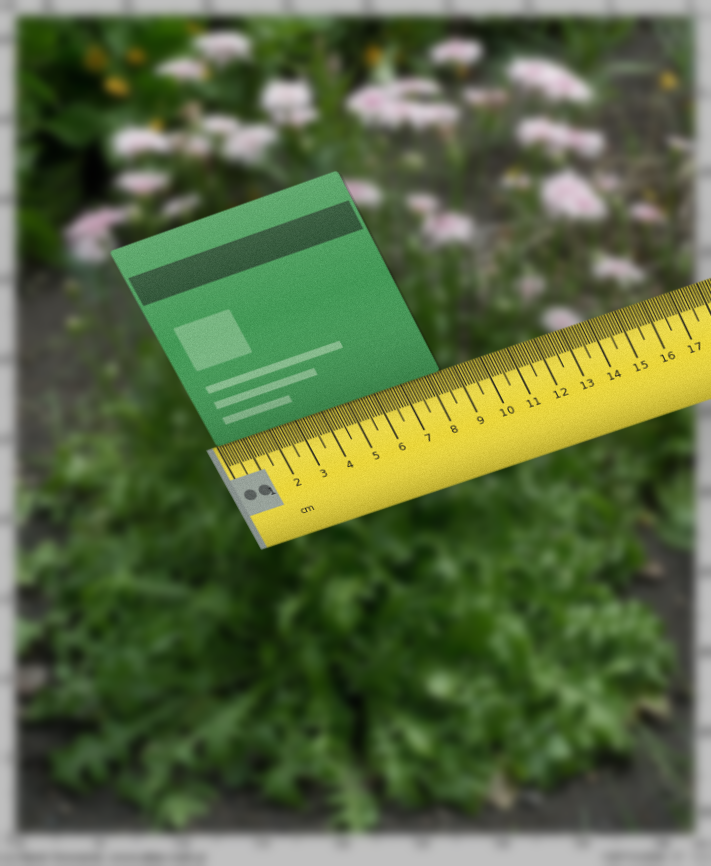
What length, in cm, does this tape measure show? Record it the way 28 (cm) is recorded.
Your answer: 8.5 (cm)
